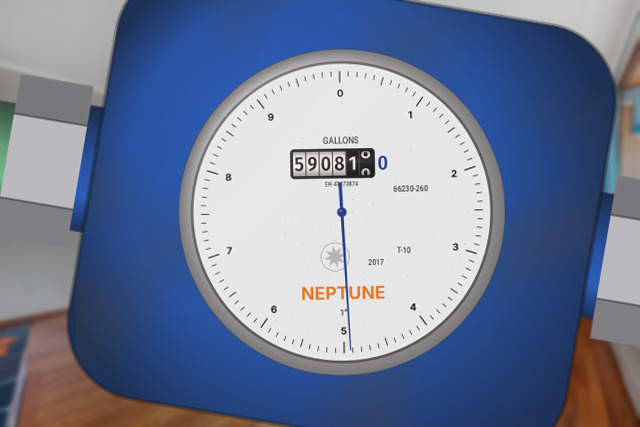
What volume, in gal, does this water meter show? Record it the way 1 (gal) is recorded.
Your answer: 5908184.9 (gal)
